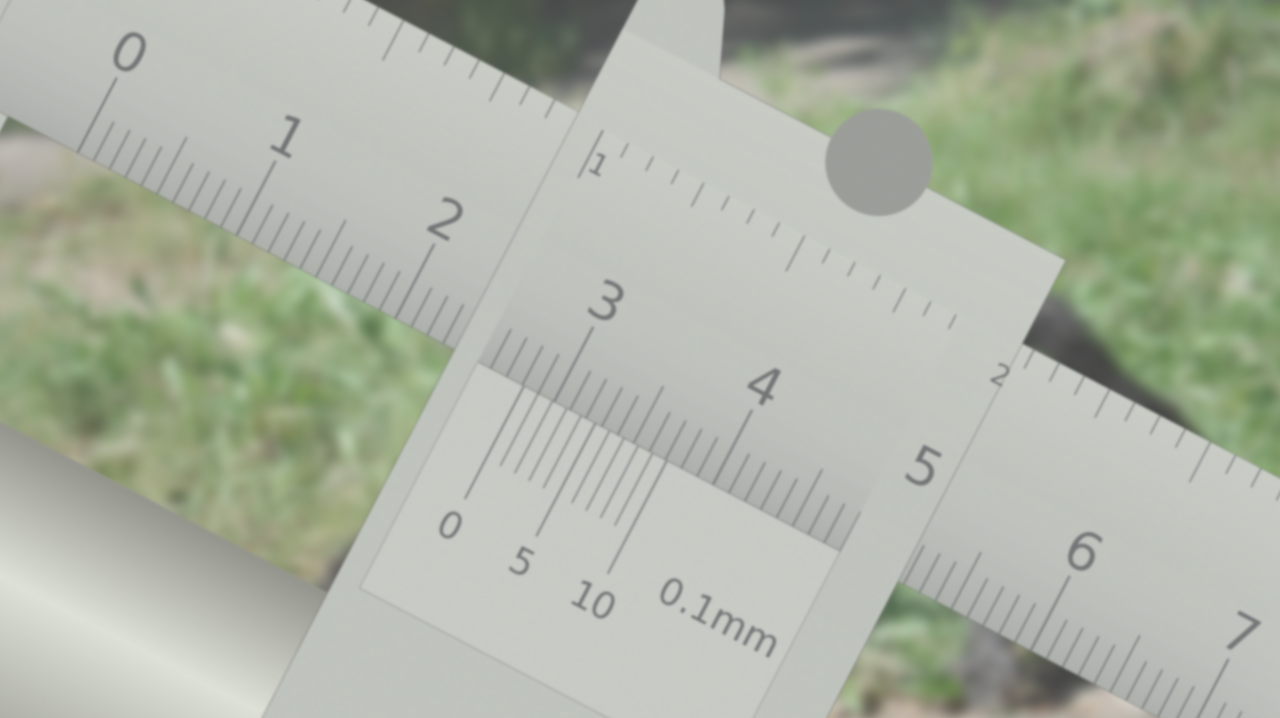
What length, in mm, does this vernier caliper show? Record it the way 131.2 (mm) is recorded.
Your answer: 28.1 (mm)
